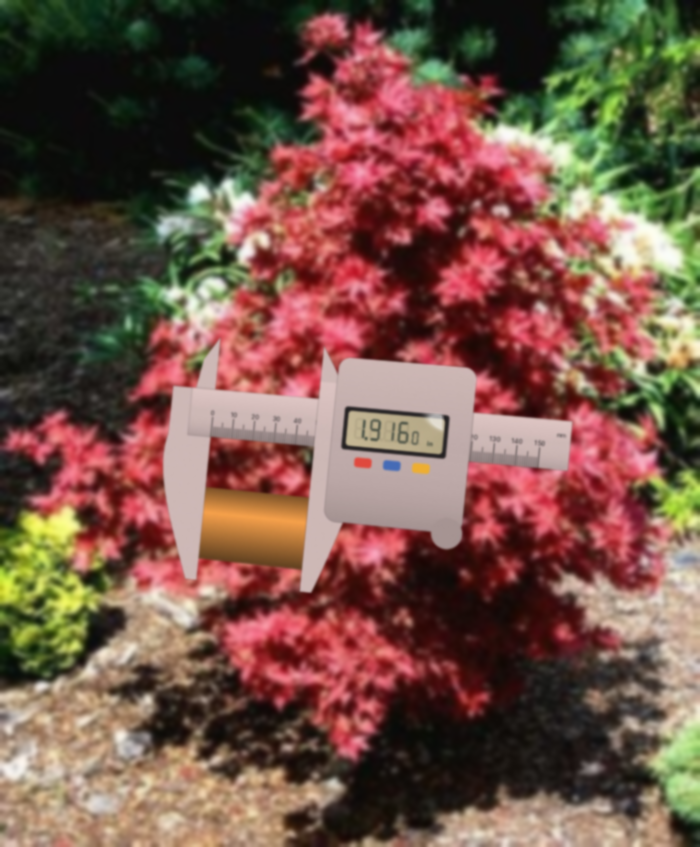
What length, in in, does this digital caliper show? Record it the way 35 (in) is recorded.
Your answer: 1.9160 (in)
